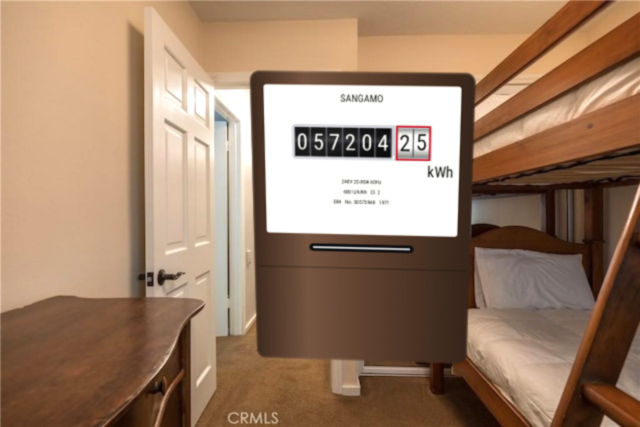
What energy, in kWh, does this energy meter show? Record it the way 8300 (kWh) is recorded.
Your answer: 57204.25 (kWh)
